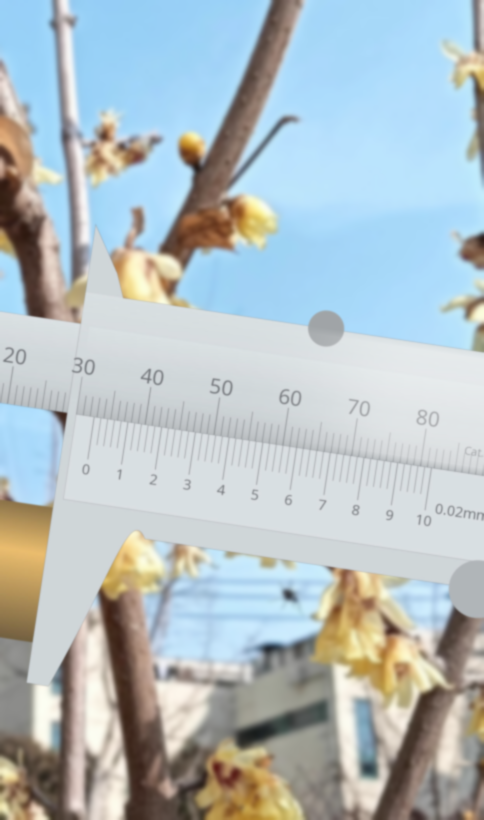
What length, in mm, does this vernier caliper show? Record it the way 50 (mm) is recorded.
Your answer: 32.6 (mm)
